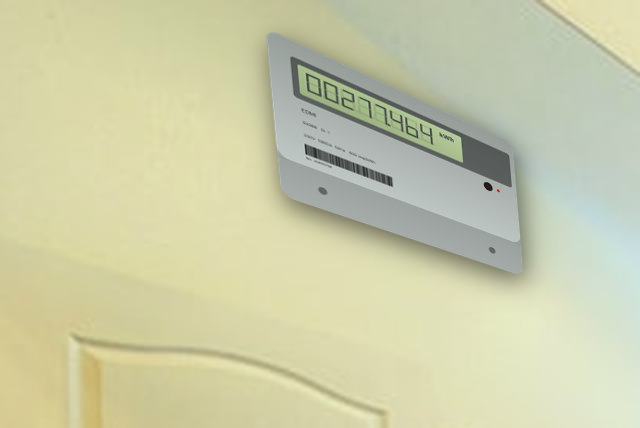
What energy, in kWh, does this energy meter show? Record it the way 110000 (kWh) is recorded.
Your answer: 277.464 (kWh)
